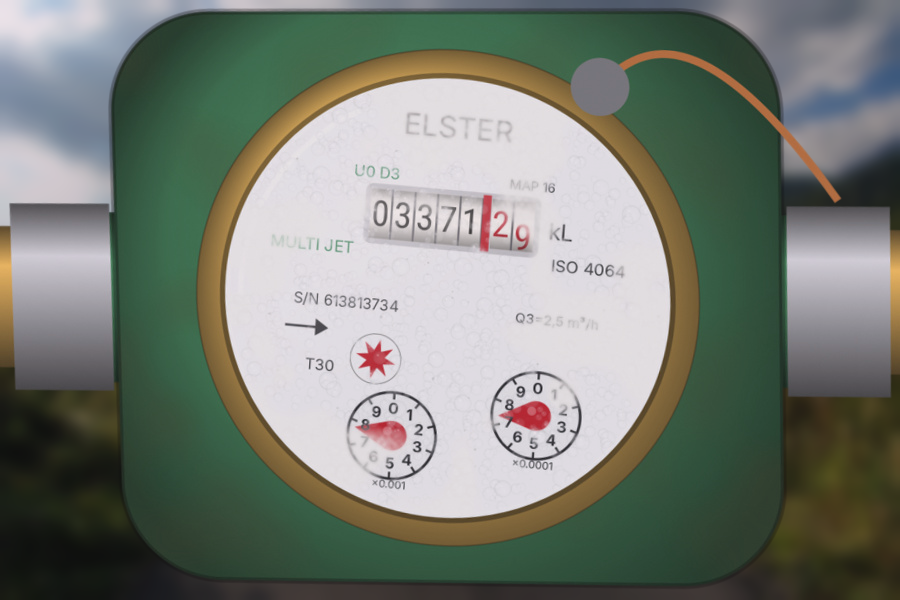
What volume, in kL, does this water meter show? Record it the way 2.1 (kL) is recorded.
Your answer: 3371.2877 (kL)
